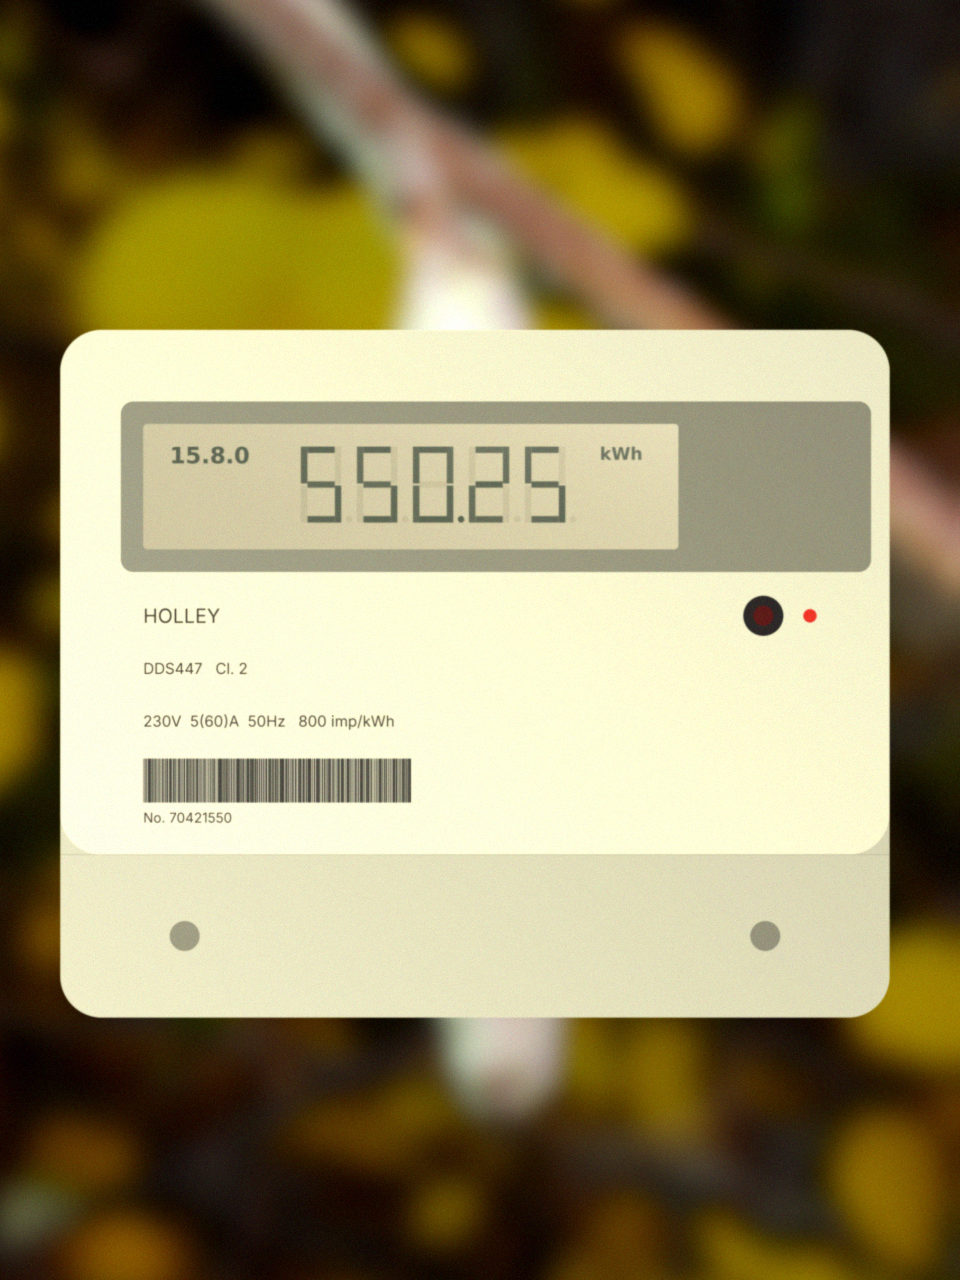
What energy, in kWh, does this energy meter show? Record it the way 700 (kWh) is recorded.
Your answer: 550.25 (kWh)
